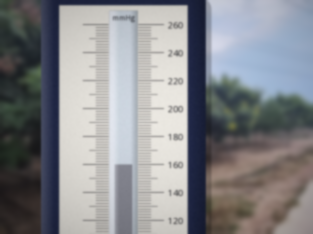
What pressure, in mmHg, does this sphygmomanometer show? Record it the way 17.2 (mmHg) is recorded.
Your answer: 160 (mmHg)
